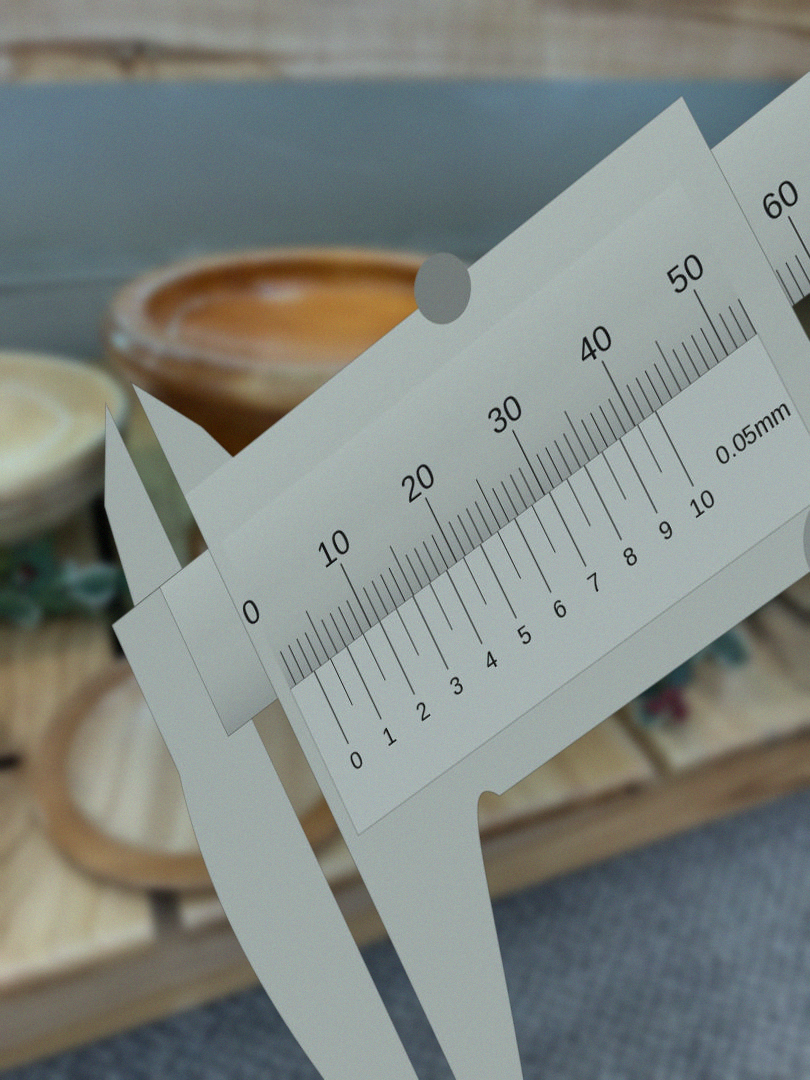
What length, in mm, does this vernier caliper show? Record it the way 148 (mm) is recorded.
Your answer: 3.2 (mm)
